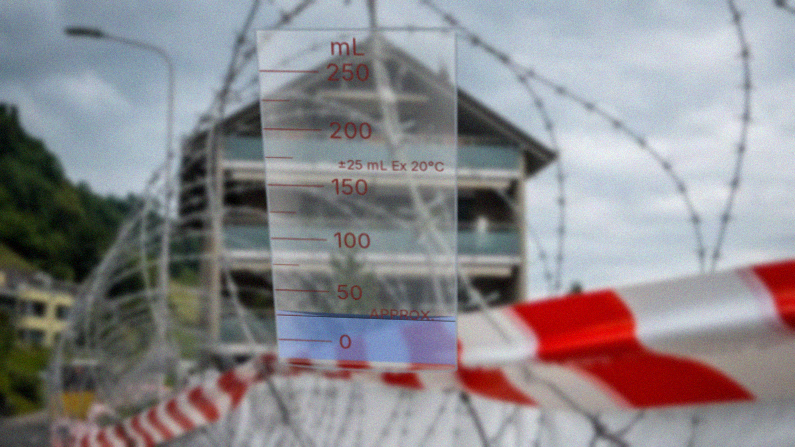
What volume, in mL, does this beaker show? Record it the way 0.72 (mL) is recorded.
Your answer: 25 (mL)
